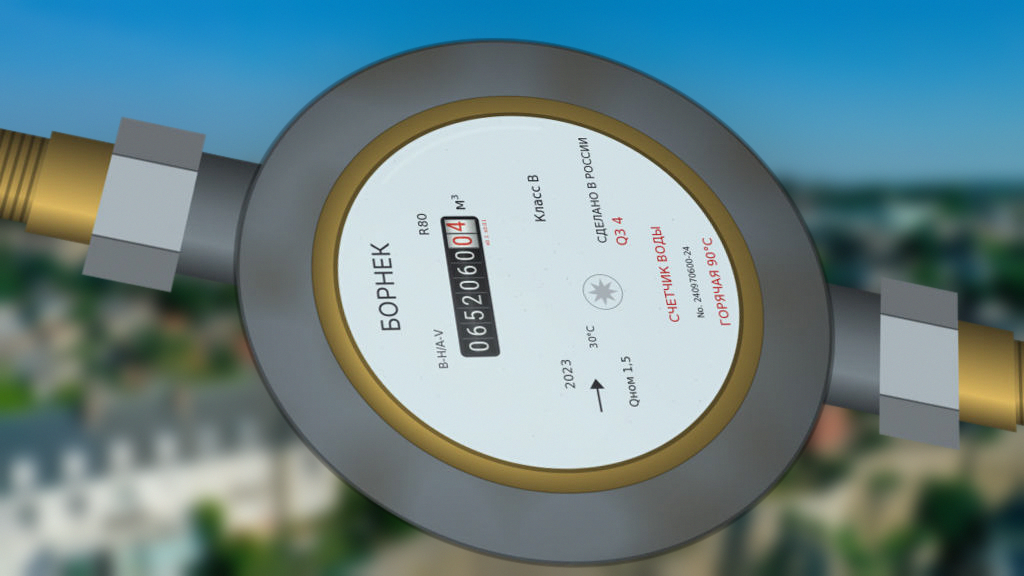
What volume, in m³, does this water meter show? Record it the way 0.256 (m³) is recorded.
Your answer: 652060.04 (m³)
